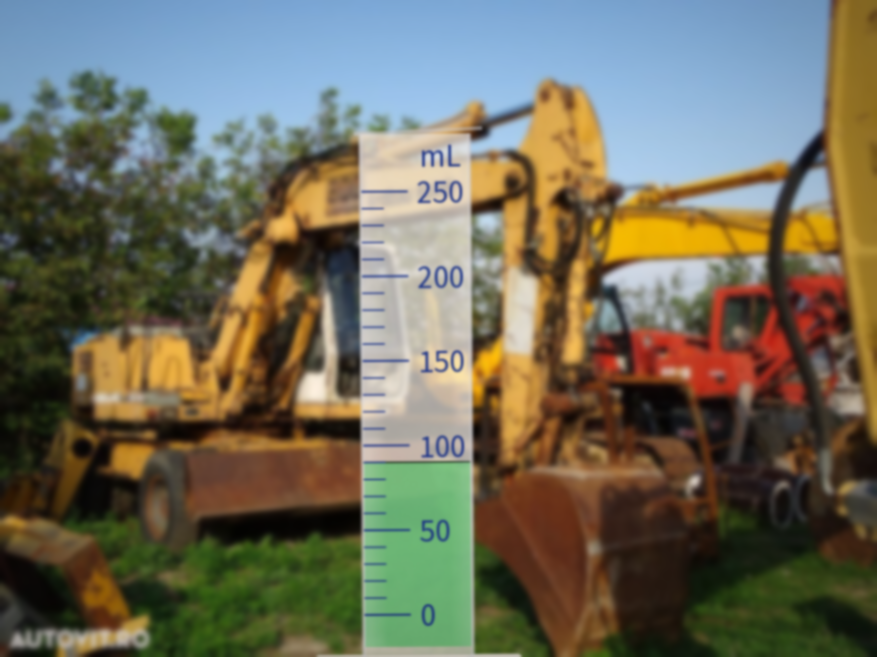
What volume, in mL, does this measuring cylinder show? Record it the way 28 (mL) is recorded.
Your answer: 90 (mL)
